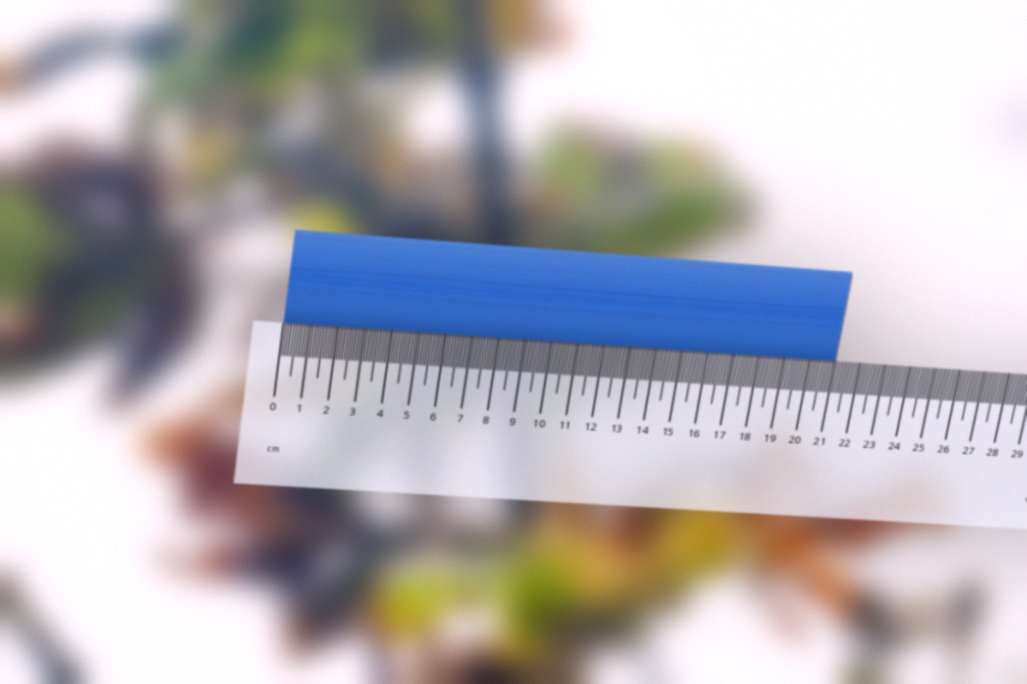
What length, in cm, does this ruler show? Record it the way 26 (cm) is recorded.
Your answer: 21 (cm)
